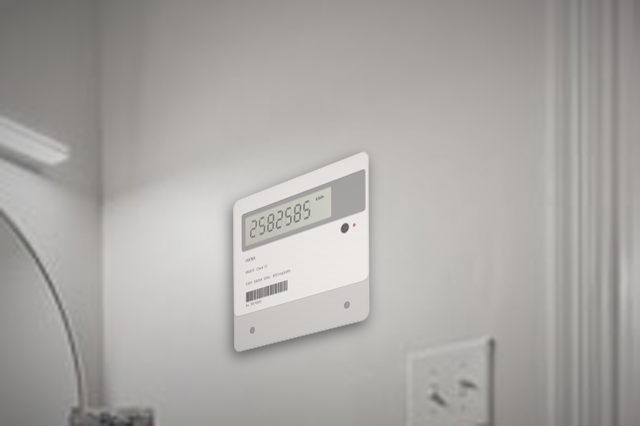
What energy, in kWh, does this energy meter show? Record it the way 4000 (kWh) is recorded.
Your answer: 2582585 (kWh)
